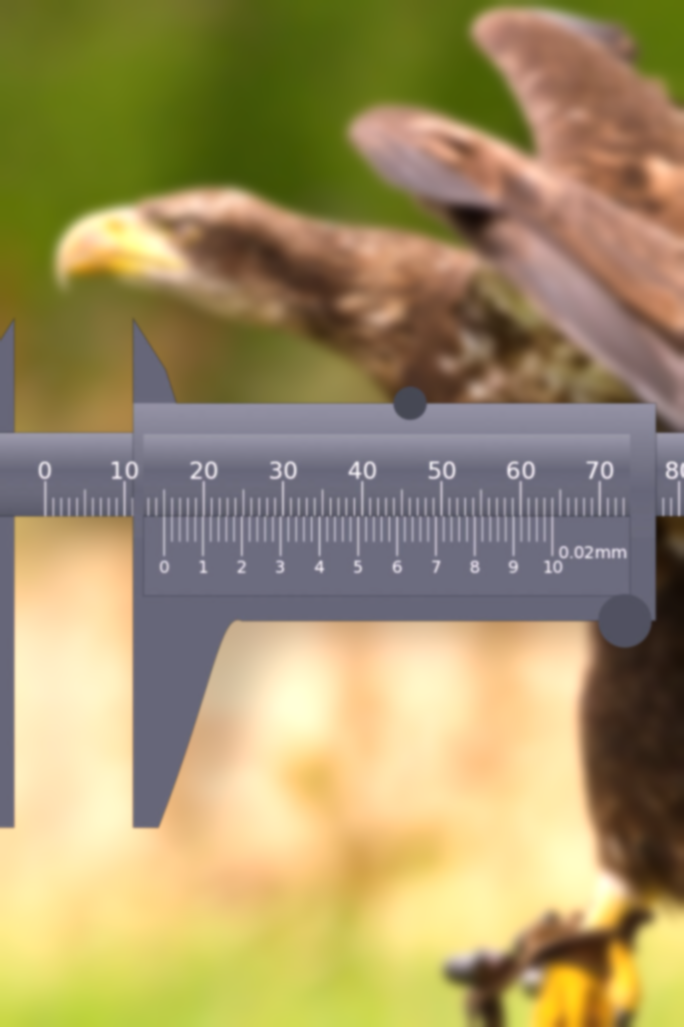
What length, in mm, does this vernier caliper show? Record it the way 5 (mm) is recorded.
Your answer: 15.0 (mm)
